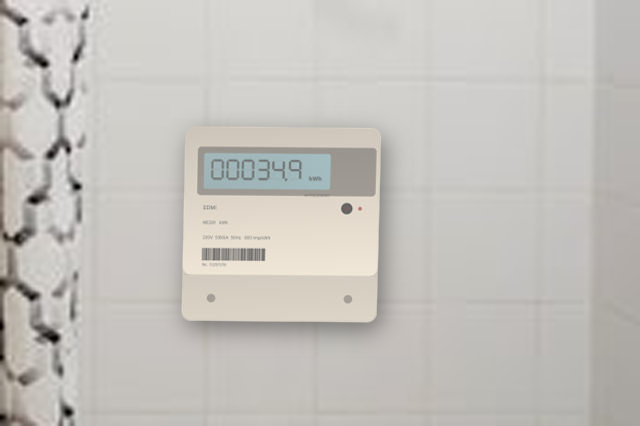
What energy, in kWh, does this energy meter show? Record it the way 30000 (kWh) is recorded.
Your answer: 34.9 (kWh)
